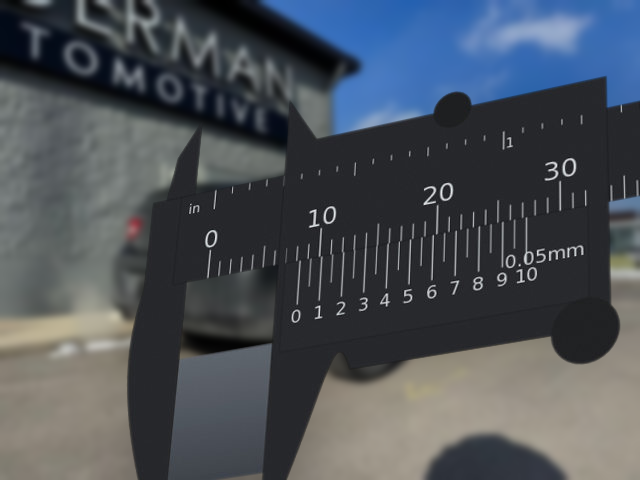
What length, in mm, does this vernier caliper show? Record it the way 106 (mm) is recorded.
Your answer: 8.3 (mm)
